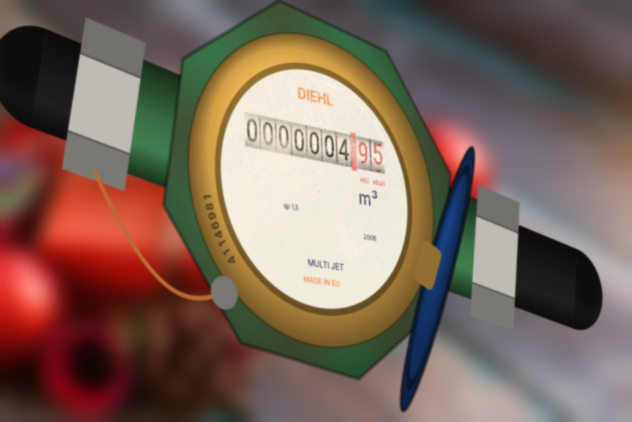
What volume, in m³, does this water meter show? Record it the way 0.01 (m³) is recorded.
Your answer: 4.95 (m³)
